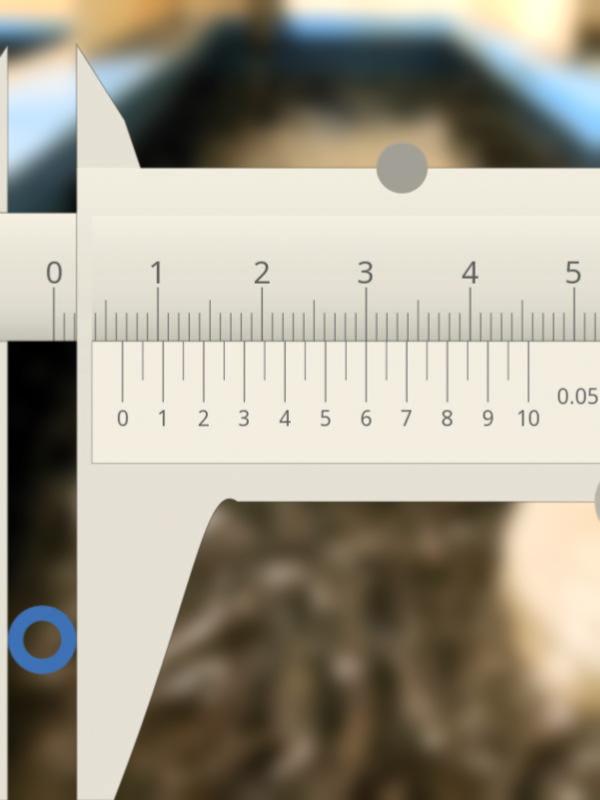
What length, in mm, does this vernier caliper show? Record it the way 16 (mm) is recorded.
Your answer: 6.6 (mm)
